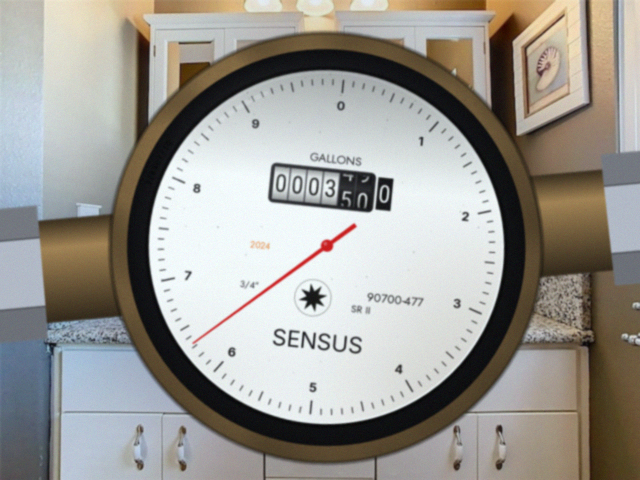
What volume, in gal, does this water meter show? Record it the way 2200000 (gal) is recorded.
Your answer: 3496.3 (gal)
